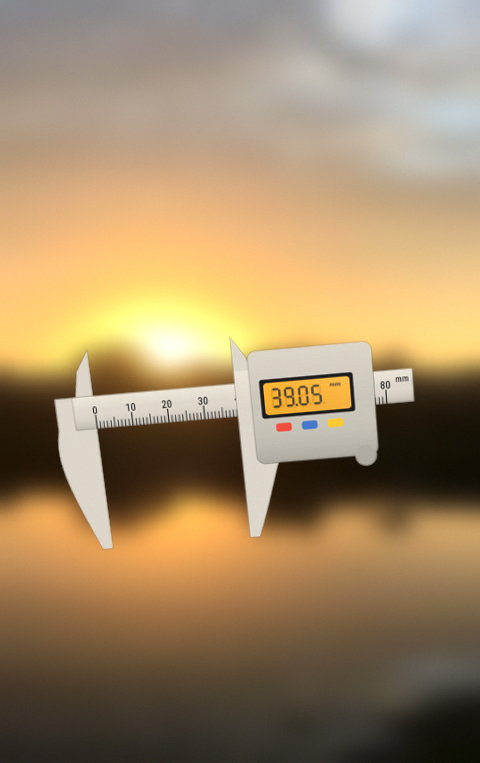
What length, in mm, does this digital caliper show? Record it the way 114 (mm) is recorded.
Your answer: 39.05 (mm)
